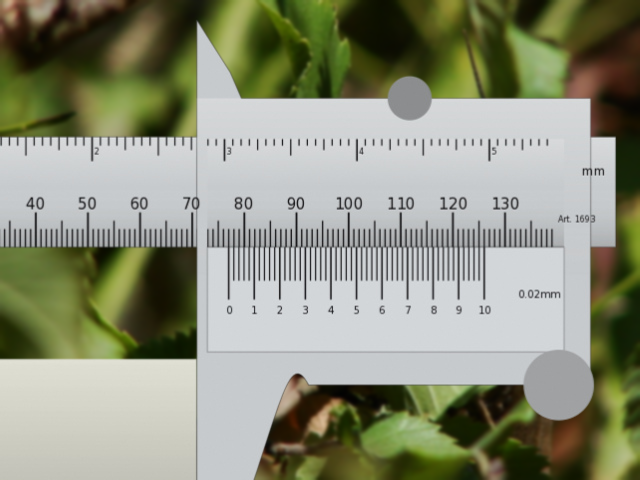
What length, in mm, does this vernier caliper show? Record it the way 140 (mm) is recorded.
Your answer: 77.0 (mm)
